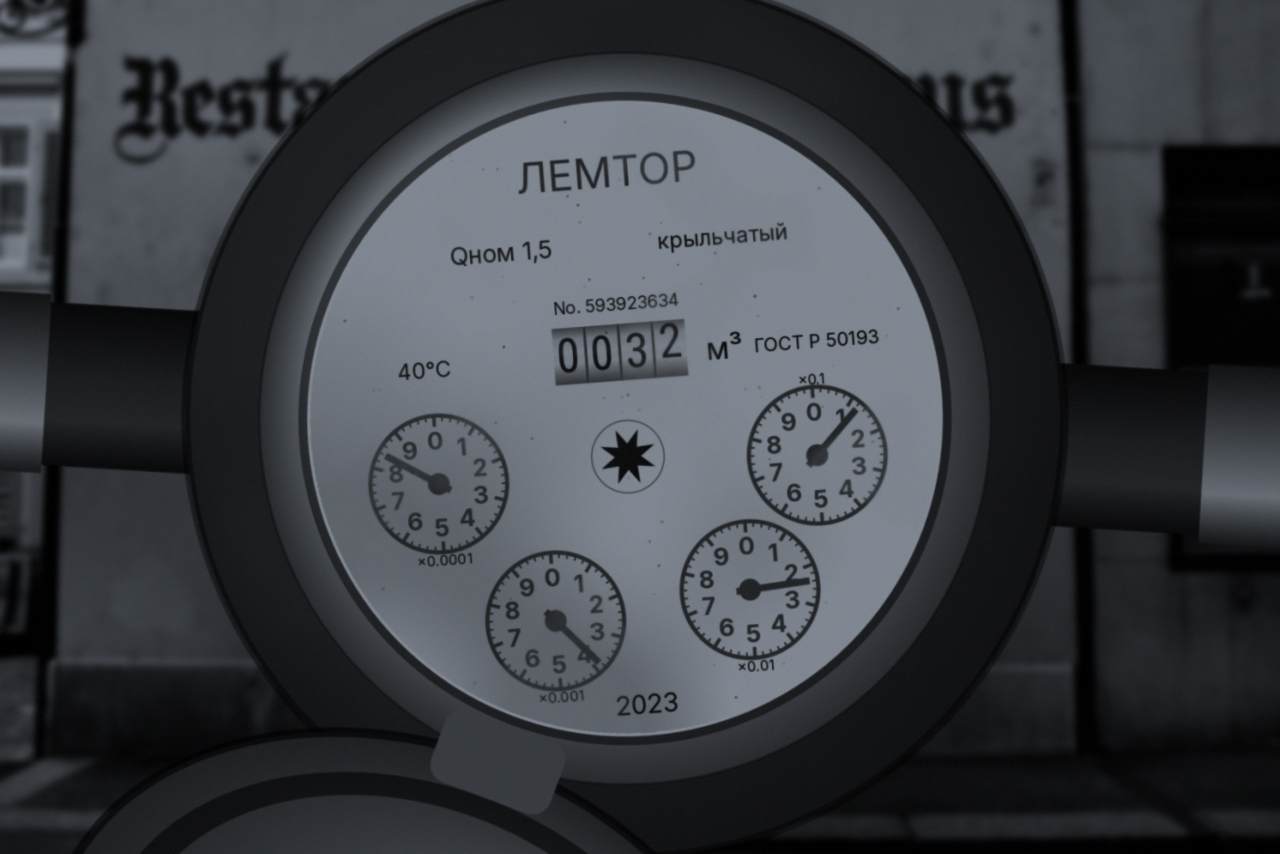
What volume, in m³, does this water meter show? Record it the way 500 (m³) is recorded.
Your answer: 32.1238 (m³)
